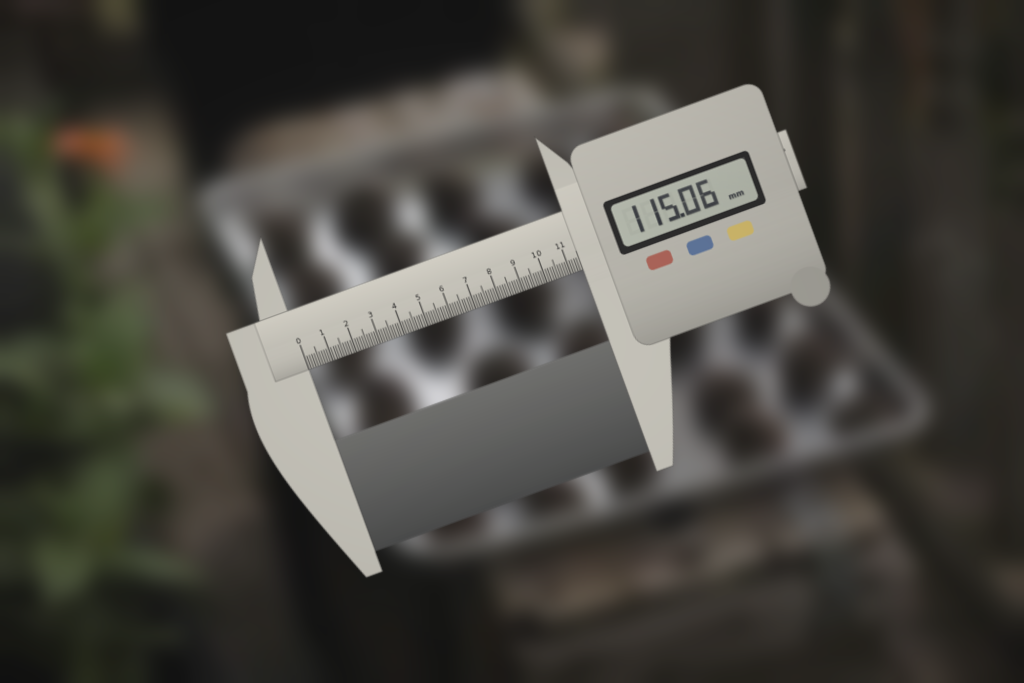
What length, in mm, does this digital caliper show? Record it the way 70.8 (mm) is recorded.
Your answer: 115.06 (mm)
